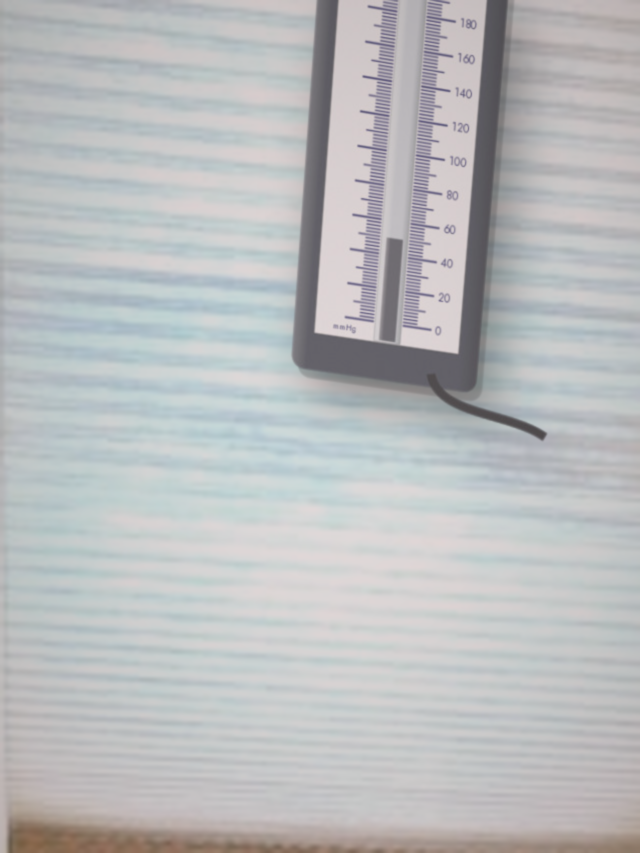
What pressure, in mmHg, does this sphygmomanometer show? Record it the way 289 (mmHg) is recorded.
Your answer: 50 (mmHg)
